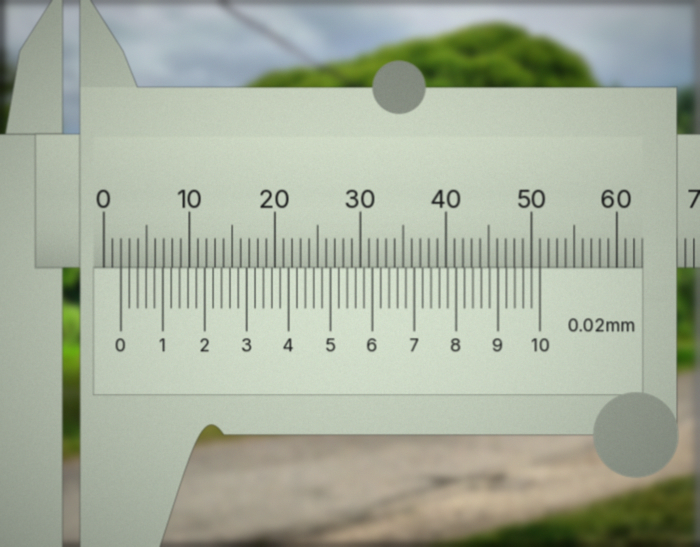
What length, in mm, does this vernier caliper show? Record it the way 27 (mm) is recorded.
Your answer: 2.0 (mm)
